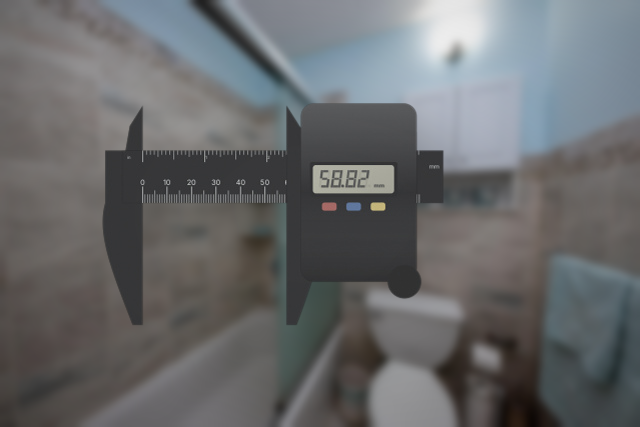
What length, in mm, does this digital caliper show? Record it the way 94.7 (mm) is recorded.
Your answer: 58.82 (mm)
